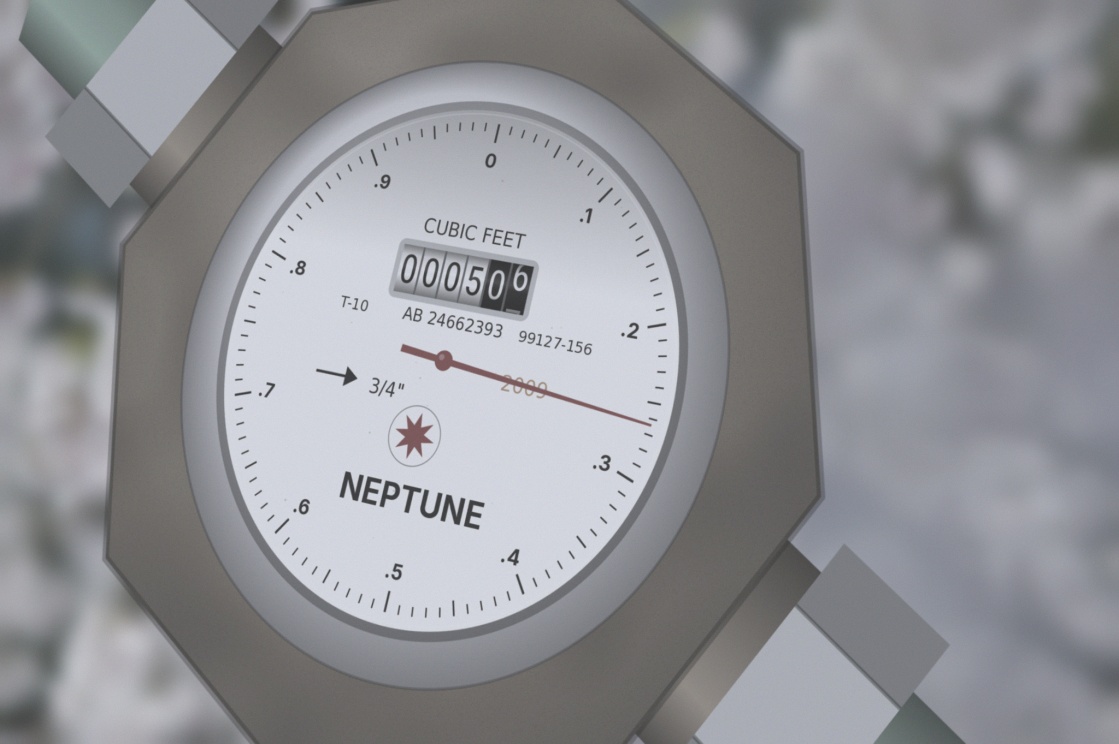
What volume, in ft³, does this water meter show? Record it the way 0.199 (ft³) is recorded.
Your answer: 506.26 (ft³)
